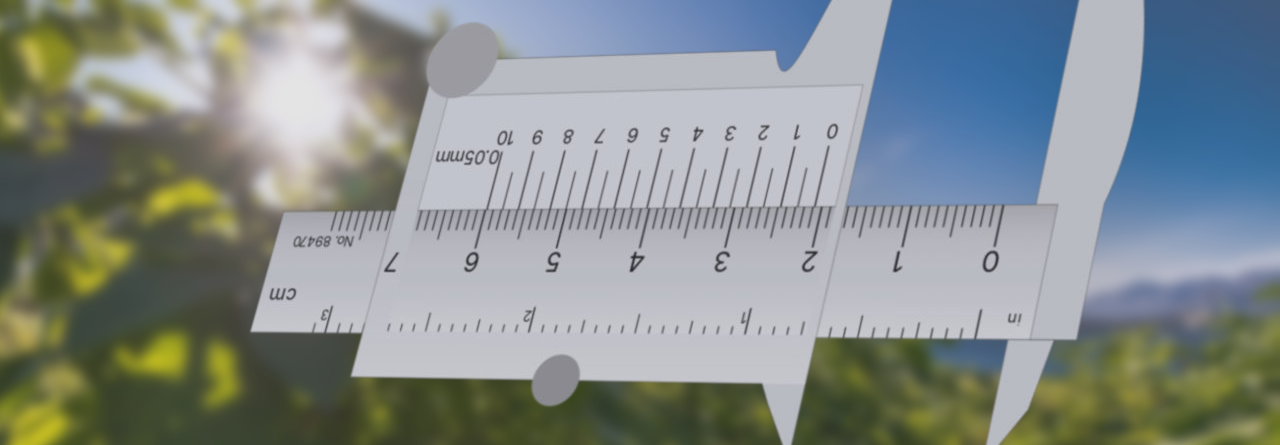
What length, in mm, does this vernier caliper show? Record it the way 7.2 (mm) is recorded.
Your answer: 20.8 (mm)
